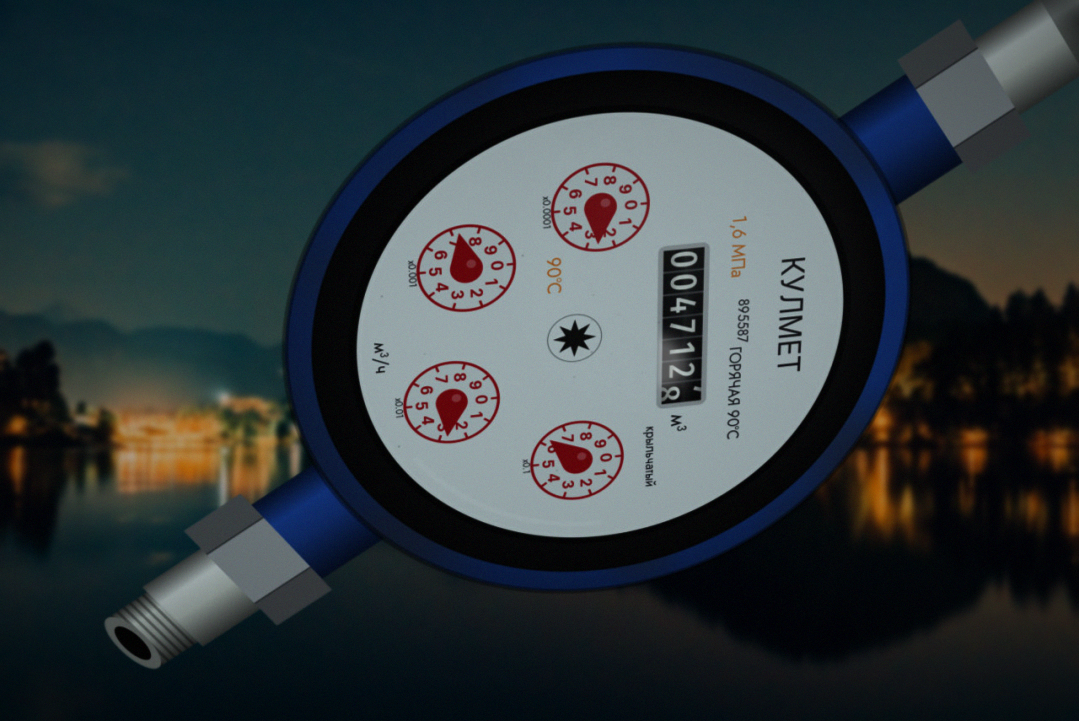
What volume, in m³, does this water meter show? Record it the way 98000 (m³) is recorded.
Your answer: 47127.6272 (m³)
